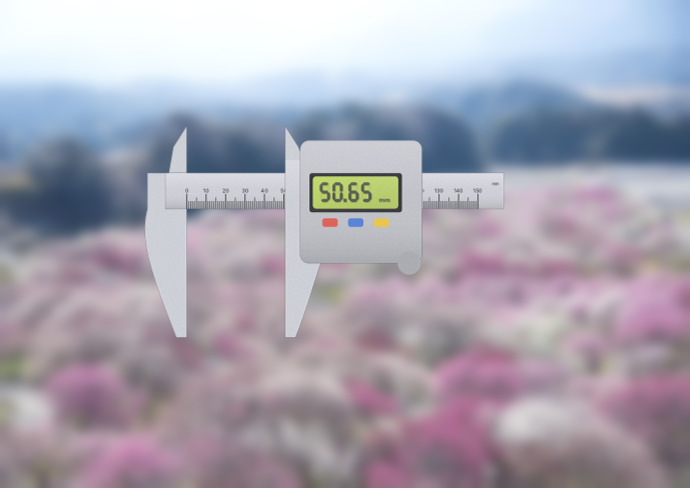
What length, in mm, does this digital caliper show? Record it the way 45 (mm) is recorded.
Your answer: 50.65 (mm)
